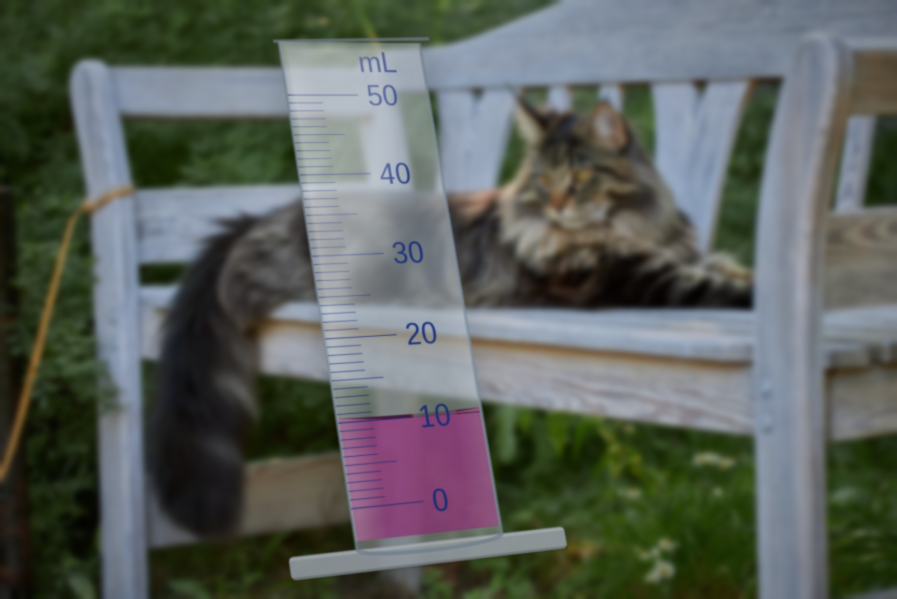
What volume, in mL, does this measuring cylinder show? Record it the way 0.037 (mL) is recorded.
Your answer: 10 (mL)
